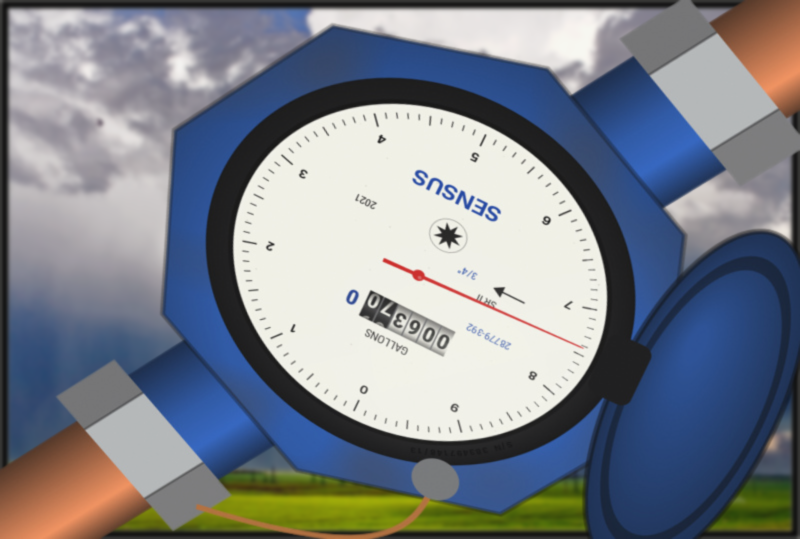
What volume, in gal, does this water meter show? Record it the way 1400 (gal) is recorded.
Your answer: 63697.4 (gal)
